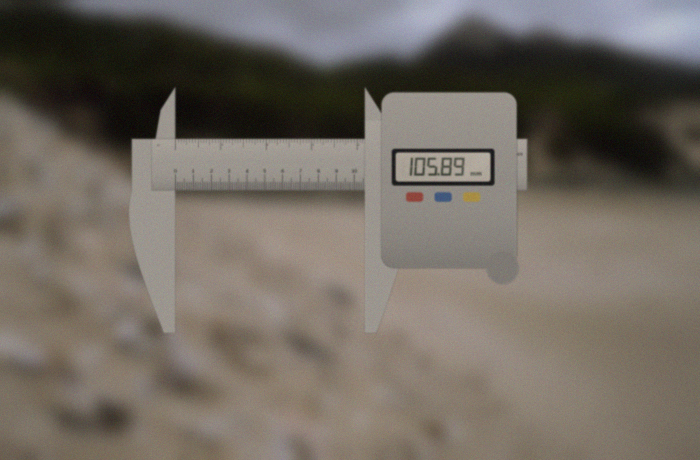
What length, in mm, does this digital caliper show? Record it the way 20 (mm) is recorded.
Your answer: 105.89 (mm)
